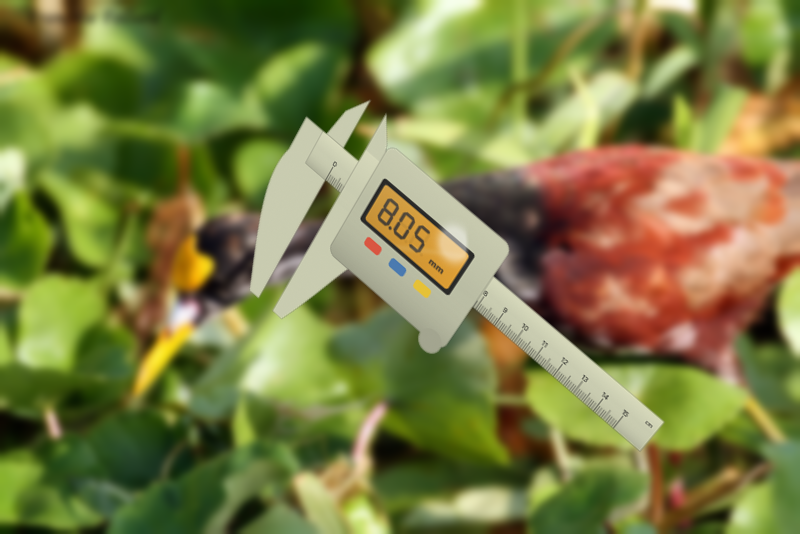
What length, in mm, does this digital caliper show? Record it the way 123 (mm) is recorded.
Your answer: 8.05 (mm)
